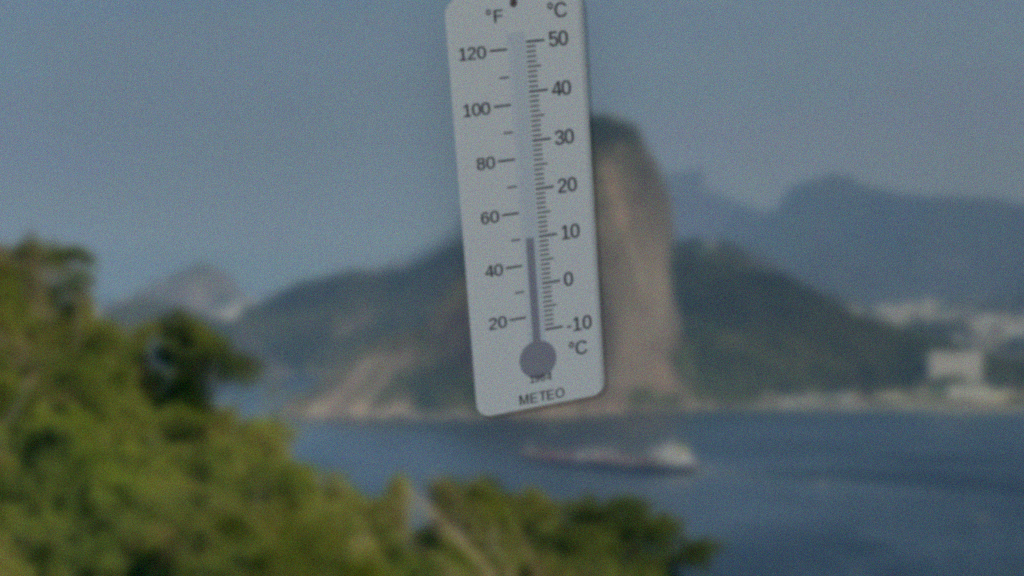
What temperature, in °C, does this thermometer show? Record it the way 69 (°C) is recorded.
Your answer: 10 (°C)
